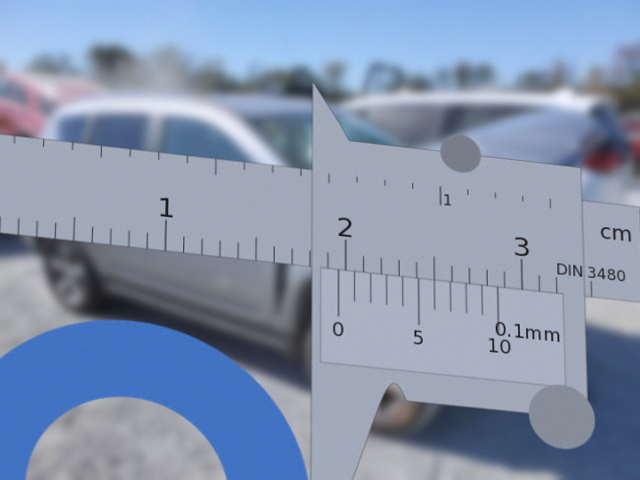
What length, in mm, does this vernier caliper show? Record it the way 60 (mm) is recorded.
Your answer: 19.6 (mm)
